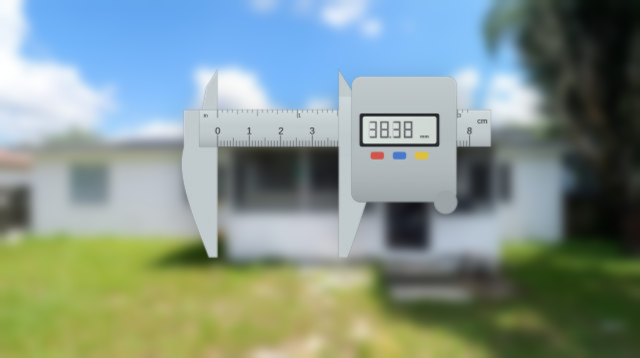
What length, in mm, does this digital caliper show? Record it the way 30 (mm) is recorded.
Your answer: 38.38 (mm)
